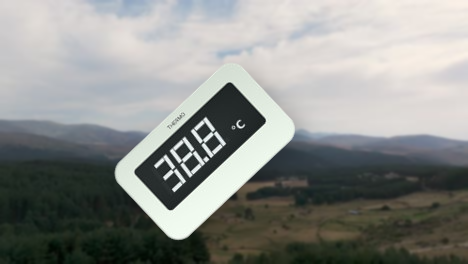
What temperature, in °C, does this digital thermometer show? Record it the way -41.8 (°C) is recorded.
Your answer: 38.8 (°C)
